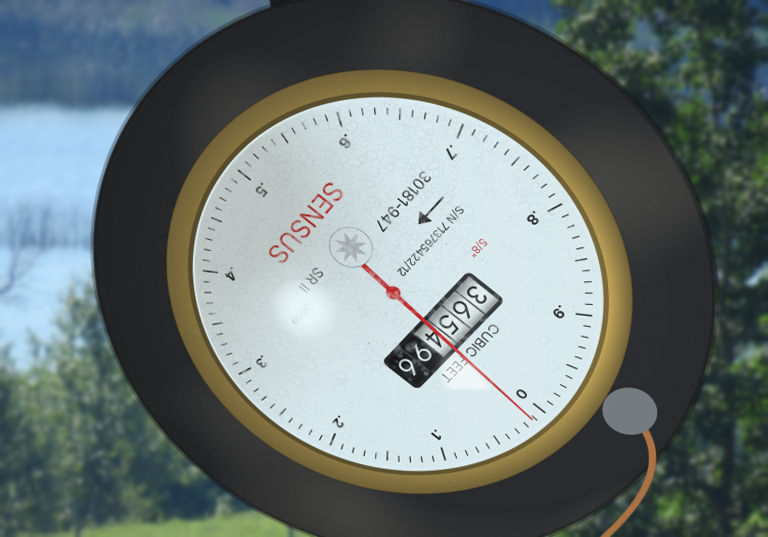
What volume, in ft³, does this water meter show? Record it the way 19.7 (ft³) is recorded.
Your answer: 365496.01 (ft³)
